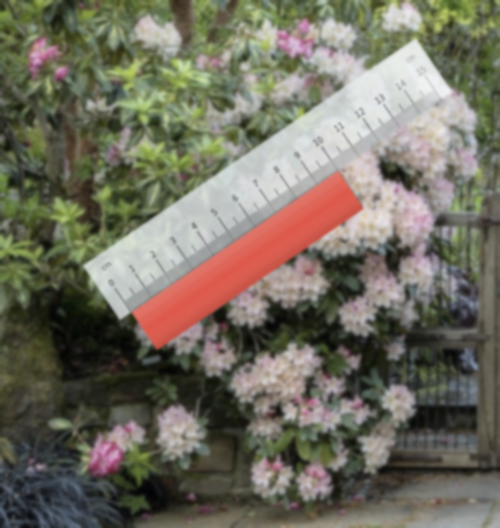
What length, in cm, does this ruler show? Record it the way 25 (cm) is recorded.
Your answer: 10 (cm)
